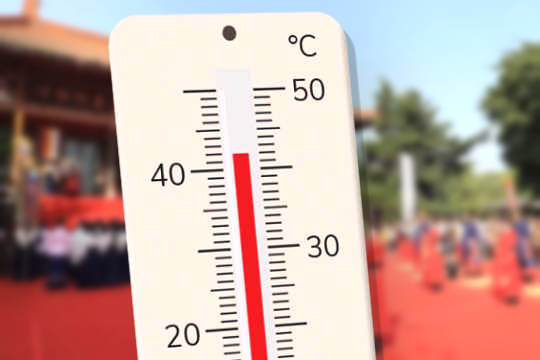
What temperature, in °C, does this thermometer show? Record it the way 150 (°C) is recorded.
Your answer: 42 (°C)
